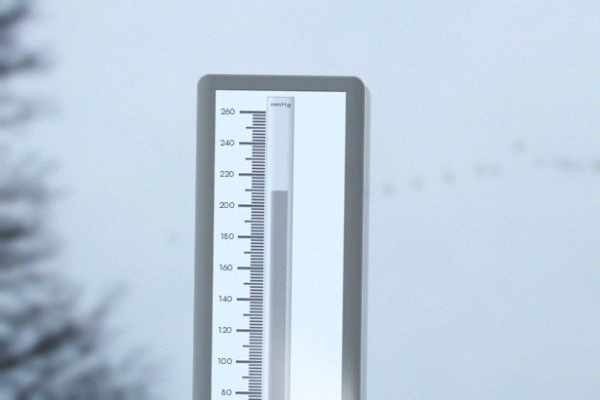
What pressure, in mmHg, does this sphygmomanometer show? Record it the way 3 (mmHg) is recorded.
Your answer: 210 (mmHg)
